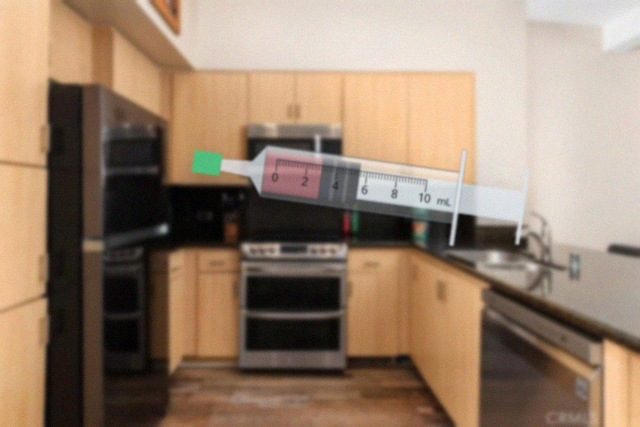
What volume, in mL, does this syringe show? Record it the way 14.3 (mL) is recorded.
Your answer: 3 (mL)
